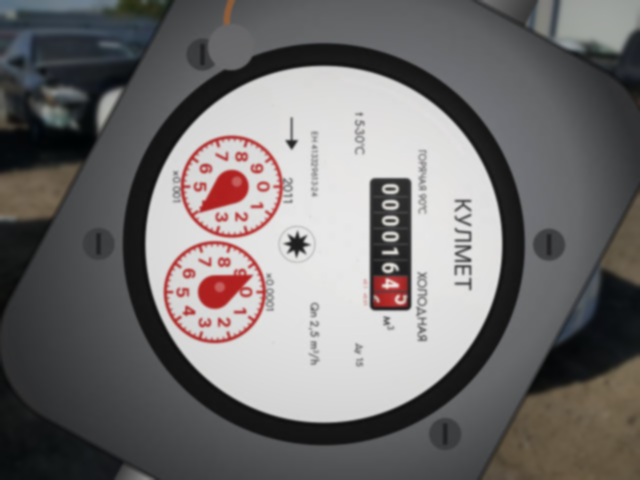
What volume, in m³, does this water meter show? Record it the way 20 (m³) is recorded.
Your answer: 16.4539 (m³)
